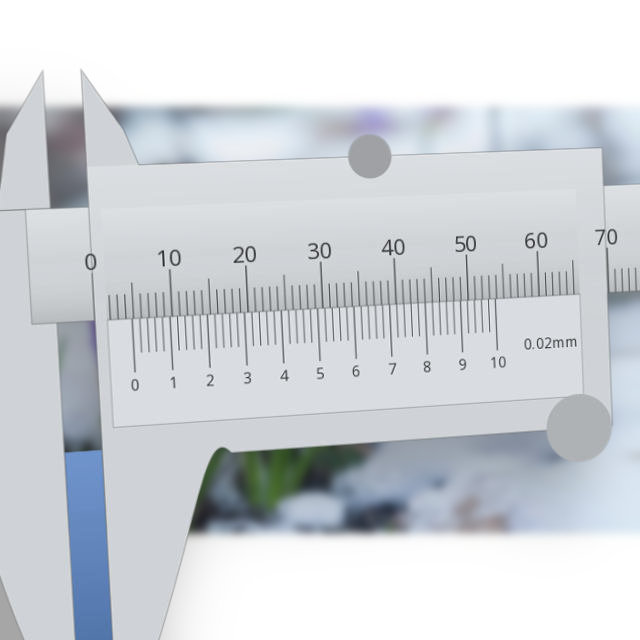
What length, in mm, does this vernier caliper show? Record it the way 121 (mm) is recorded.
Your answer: 4.8 (mm)
